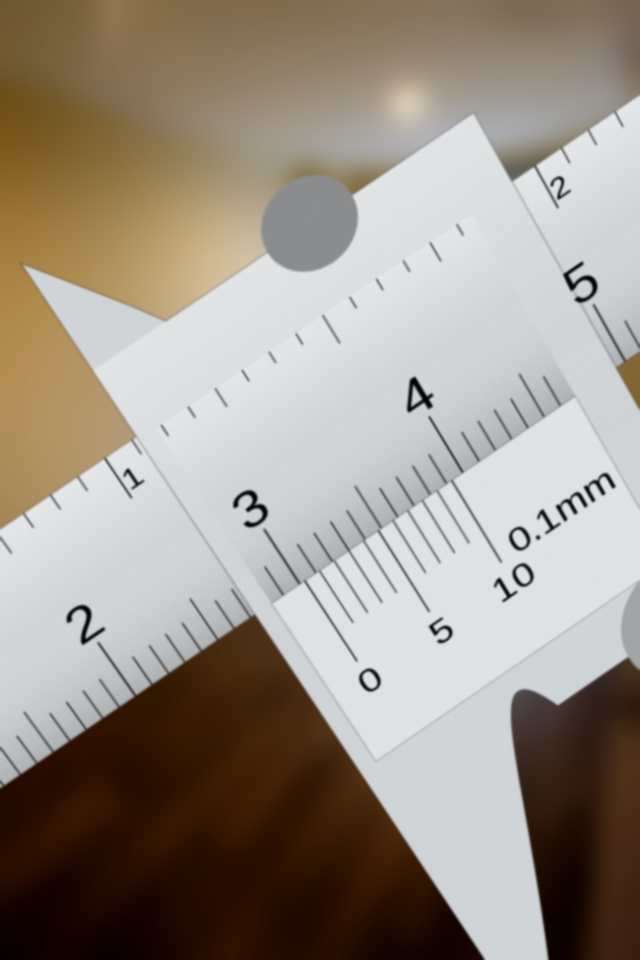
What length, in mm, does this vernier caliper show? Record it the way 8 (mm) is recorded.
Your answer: 30.3 (mm)
